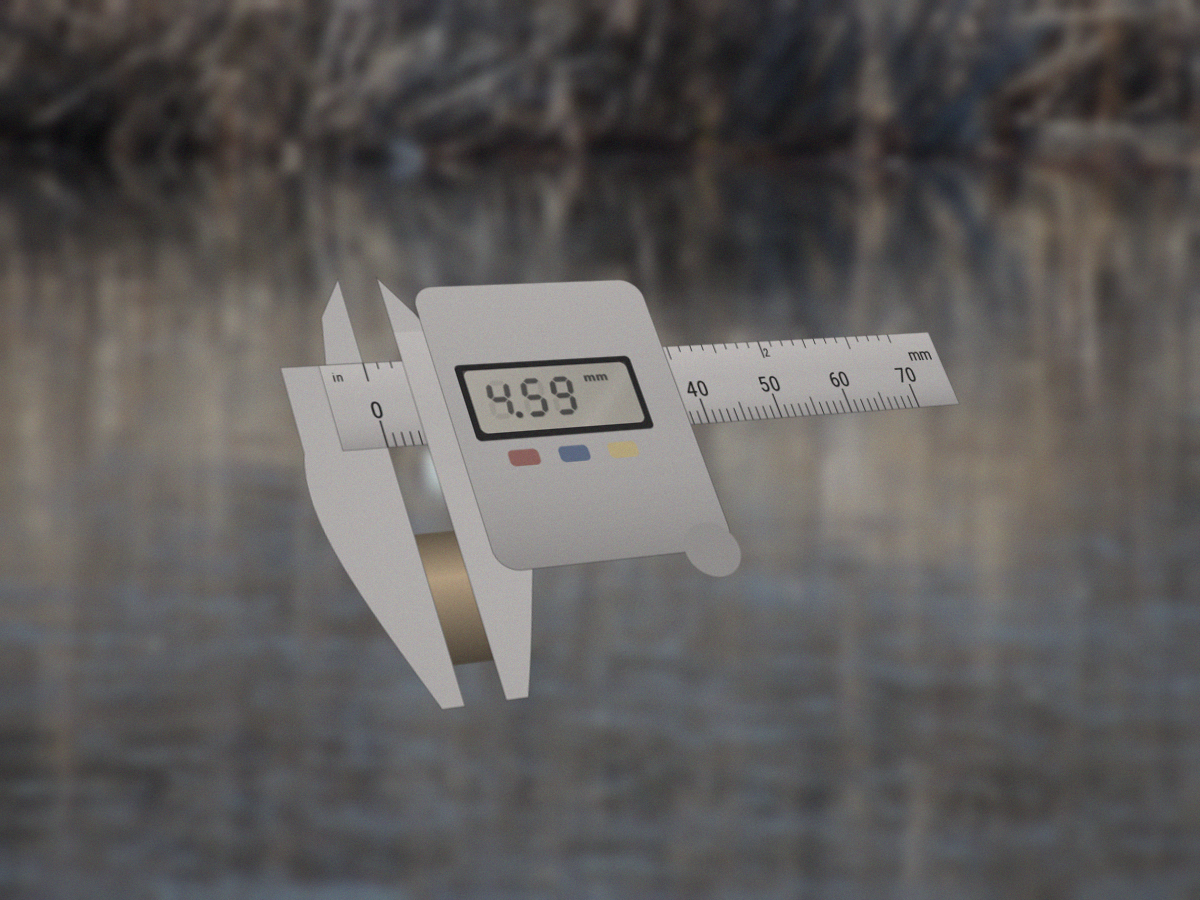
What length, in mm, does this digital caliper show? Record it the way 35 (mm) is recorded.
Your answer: 4.59 (mm)
